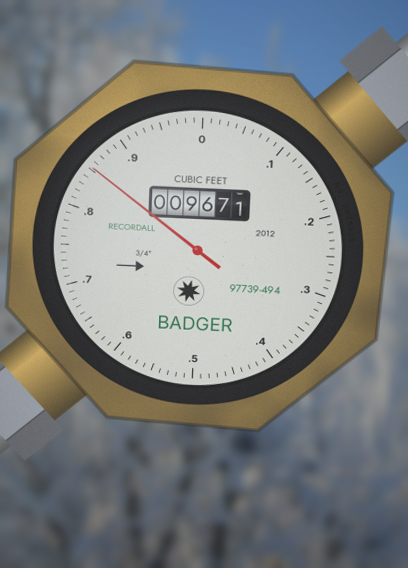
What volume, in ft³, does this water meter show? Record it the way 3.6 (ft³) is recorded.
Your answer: 9670.85 (ft³)
